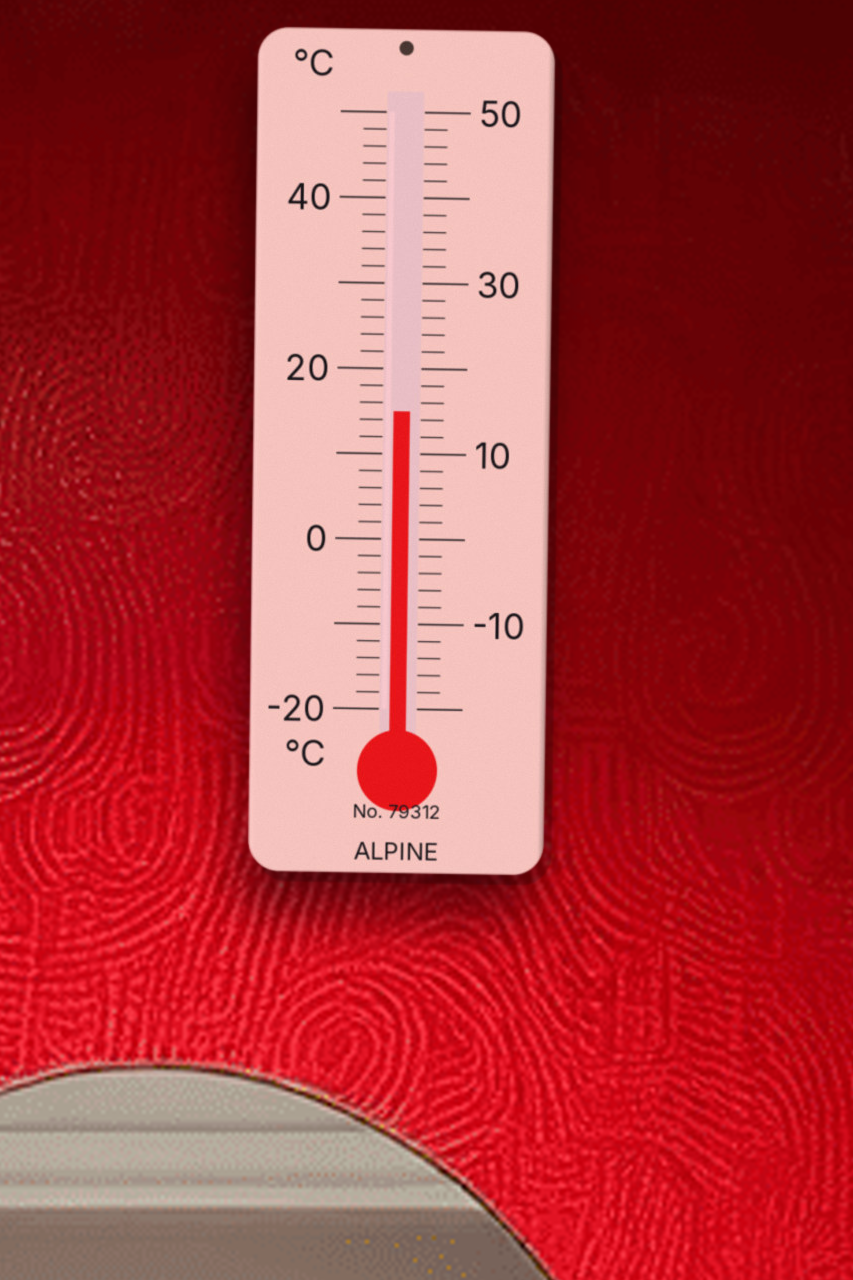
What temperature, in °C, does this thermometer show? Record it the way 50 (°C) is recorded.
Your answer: 15 (°C)
